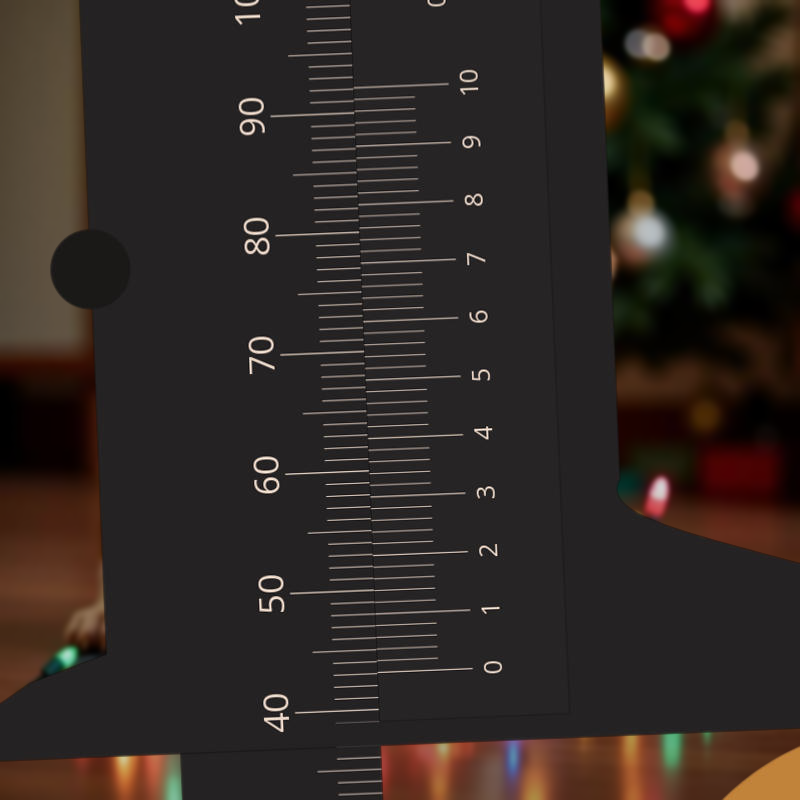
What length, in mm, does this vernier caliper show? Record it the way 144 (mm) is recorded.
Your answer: 43.1 (mm)
